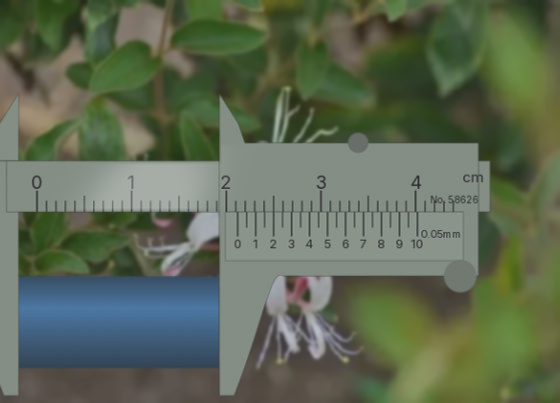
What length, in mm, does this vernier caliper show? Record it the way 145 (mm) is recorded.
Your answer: 21.2 (mm)
